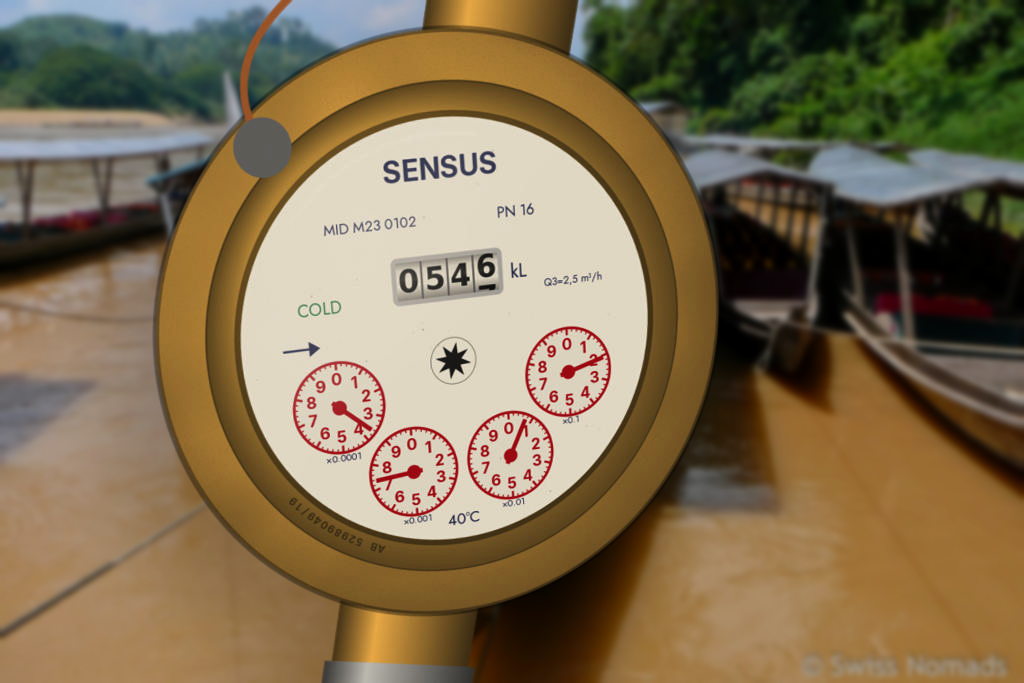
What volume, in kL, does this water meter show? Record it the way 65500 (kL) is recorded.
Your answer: 546.2073 (kL)
